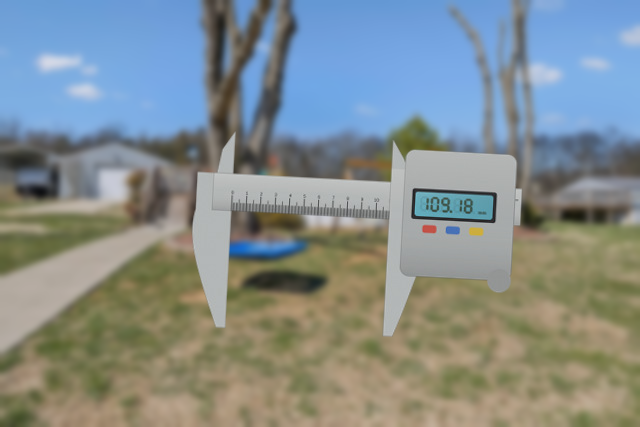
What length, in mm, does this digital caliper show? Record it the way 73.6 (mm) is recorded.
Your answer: 109.18 (mm)
